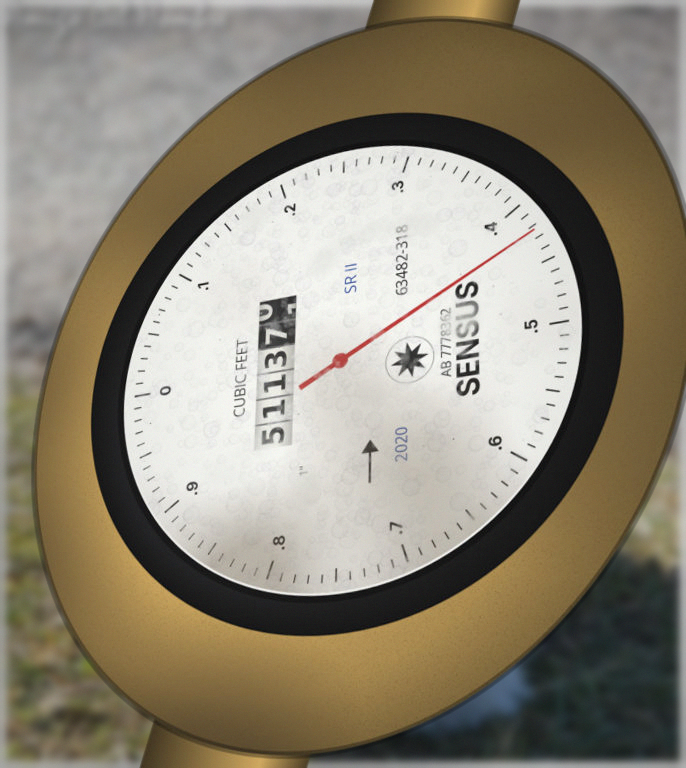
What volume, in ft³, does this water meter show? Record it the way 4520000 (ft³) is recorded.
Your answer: 511370.42 (ft³)
